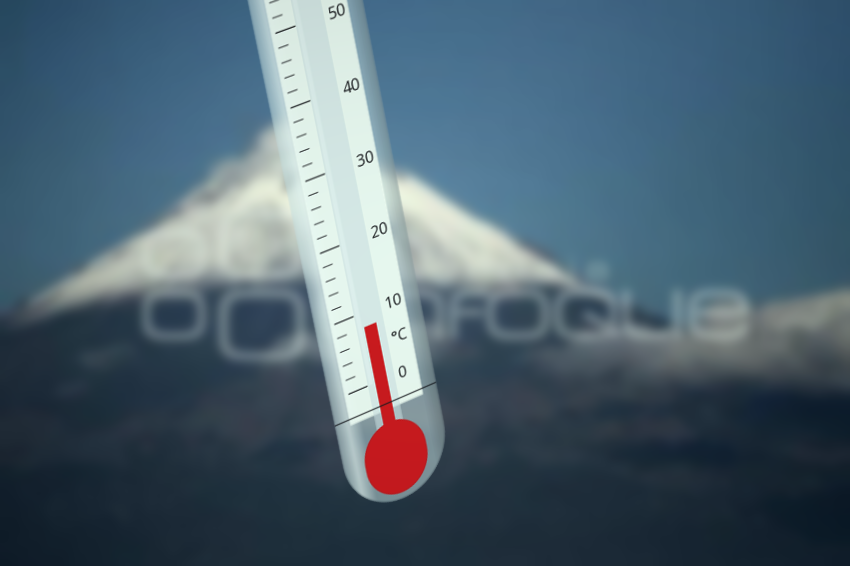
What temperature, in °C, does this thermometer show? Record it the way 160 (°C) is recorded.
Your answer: 8 (°C)
